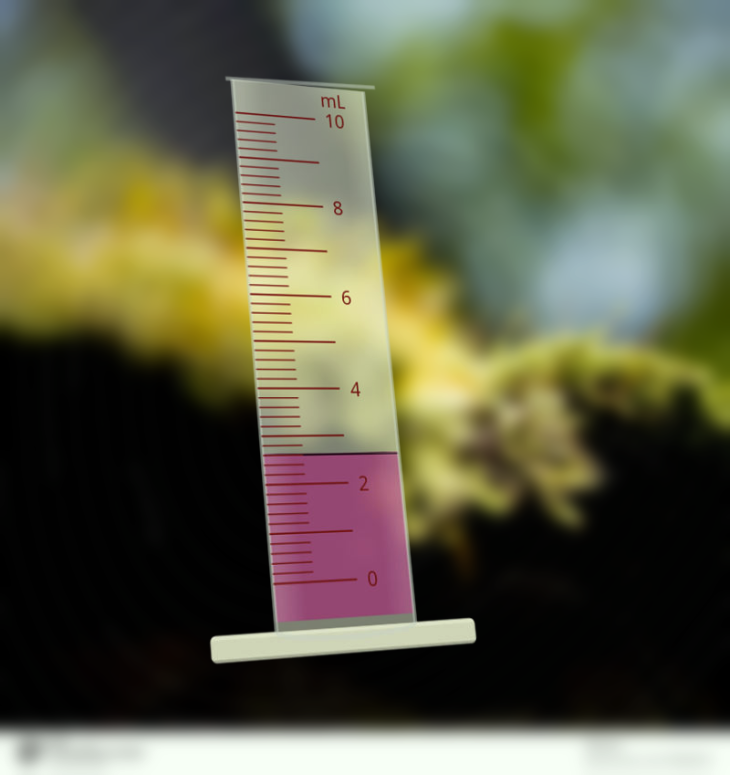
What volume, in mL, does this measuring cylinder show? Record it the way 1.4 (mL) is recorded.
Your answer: 2.6 (mL)
